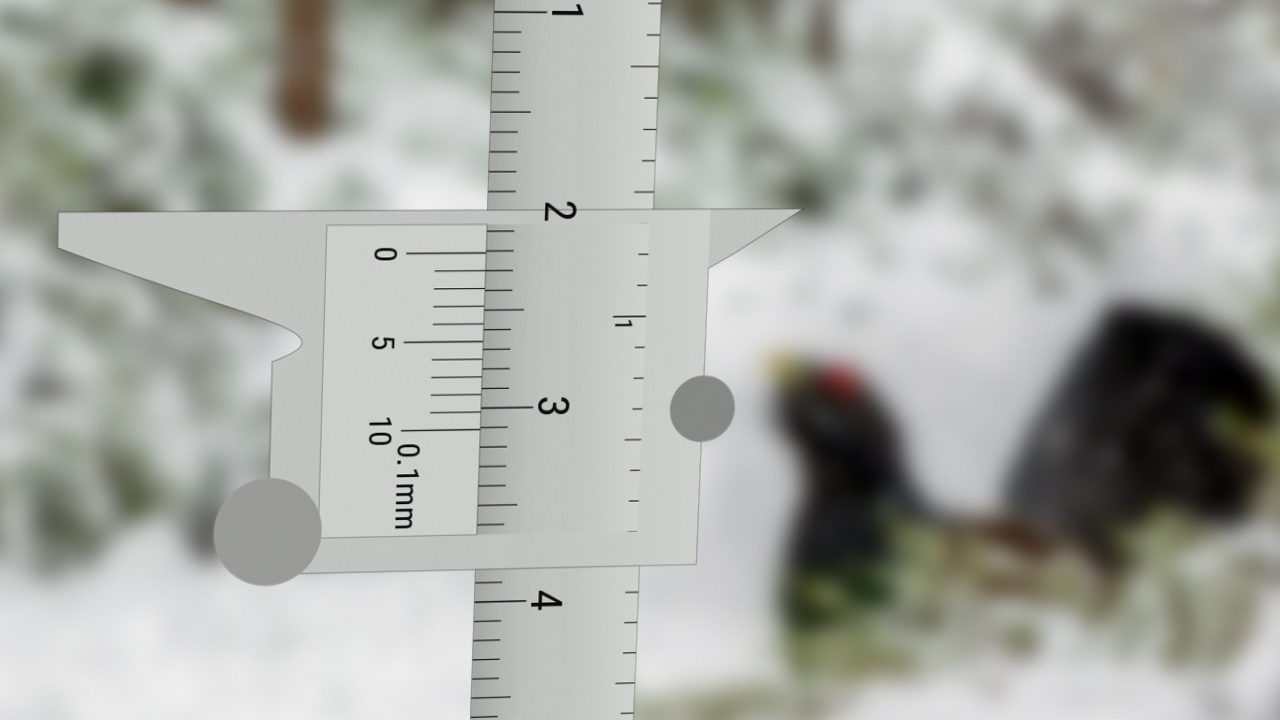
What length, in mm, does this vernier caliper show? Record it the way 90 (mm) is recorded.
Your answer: 22.1 (mm)
